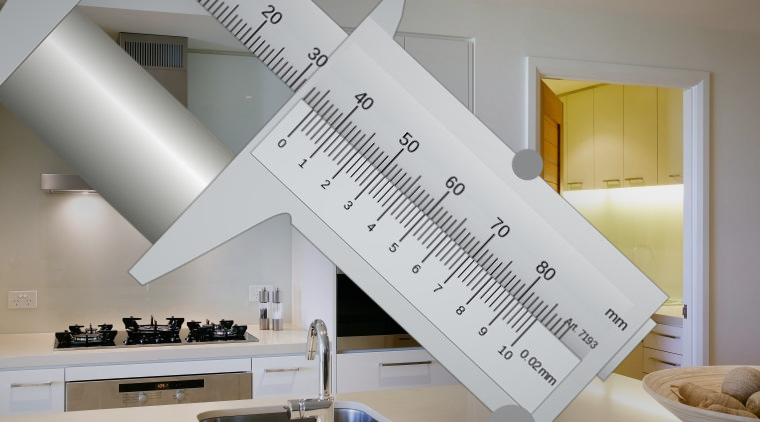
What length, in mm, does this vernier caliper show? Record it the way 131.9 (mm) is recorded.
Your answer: 35.2 (mm)
